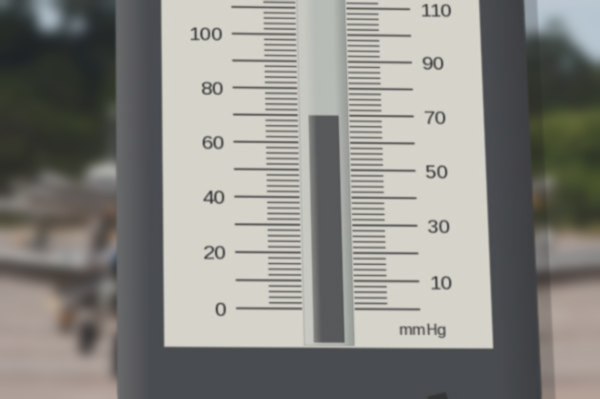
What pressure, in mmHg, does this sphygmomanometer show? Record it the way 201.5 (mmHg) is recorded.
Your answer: 70 (mmHg)
